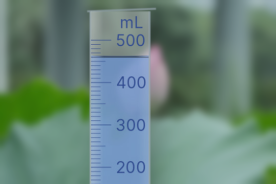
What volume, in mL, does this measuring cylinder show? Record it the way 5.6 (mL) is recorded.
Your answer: 460 (mL)
